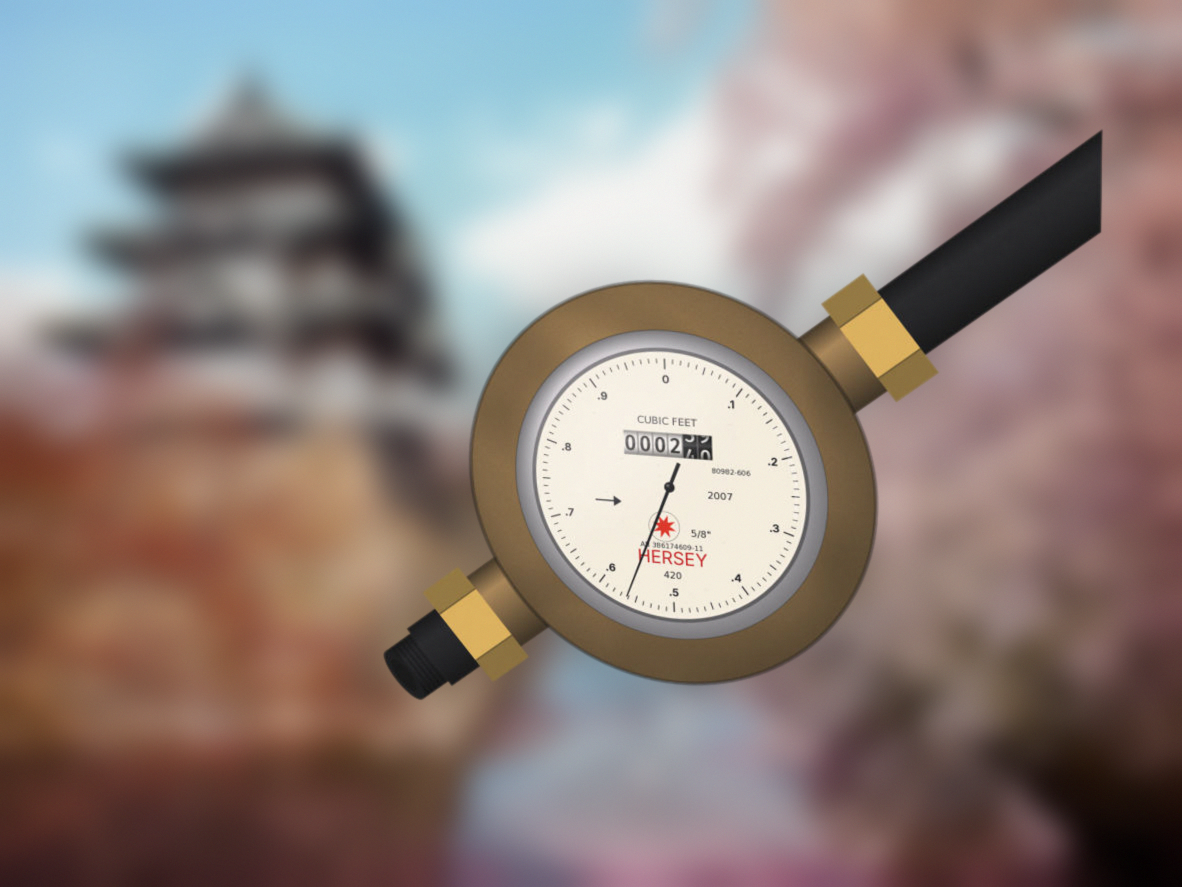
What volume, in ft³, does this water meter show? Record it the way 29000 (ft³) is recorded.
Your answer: 239.56 (ft³)
